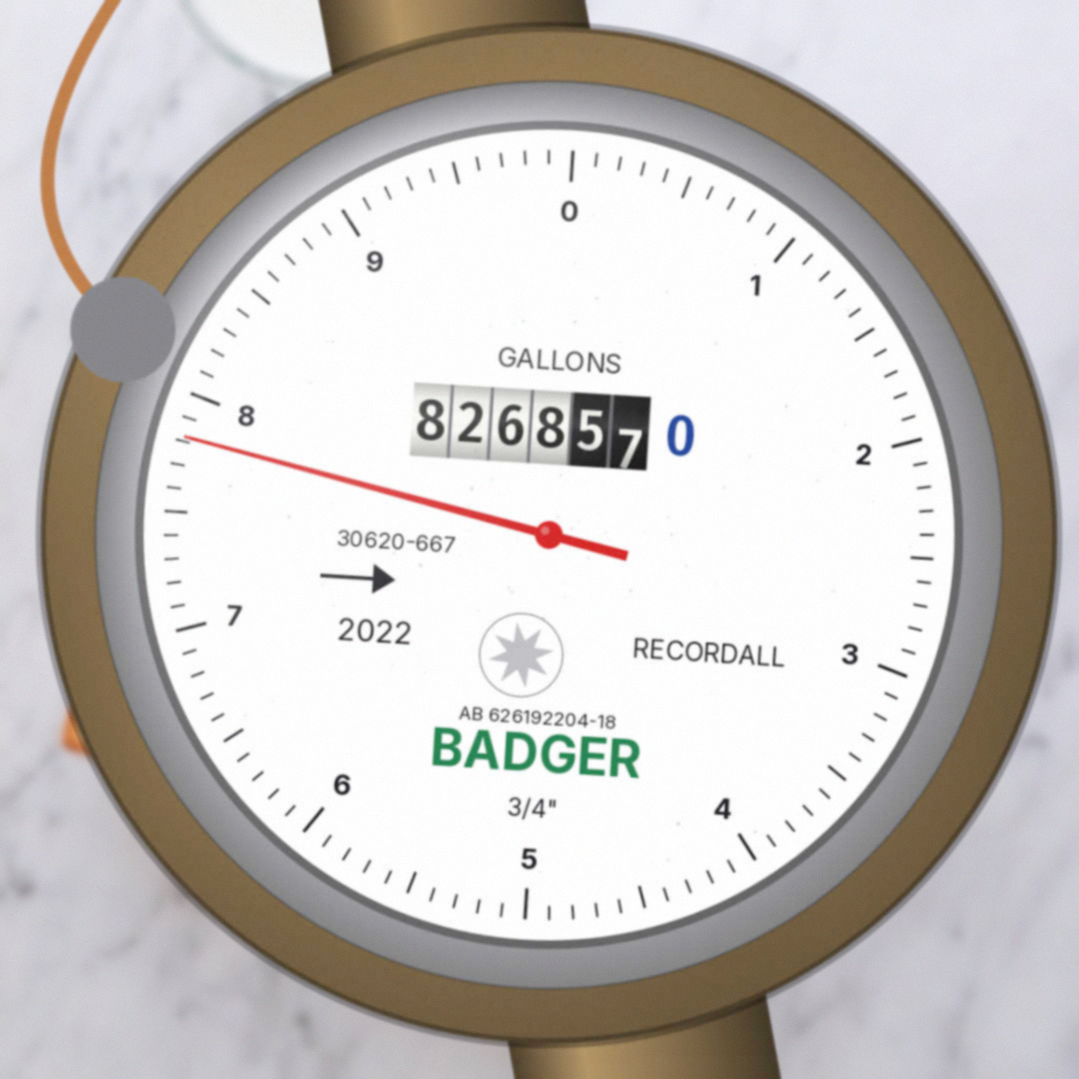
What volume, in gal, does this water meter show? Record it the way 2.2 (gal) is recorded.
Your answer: 8268567.8 (gal)
